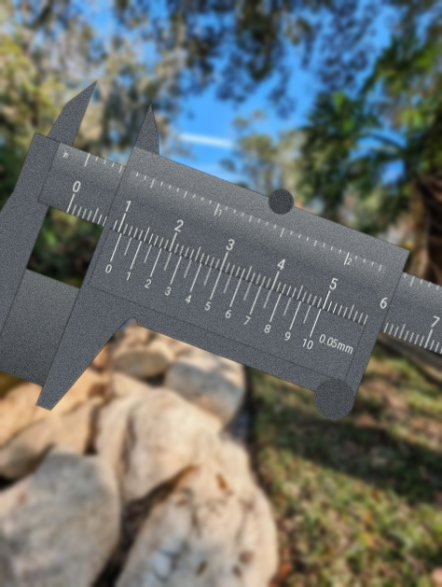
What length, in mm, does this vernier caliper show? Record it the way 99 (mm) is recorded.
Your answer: 10.6 (mm)
